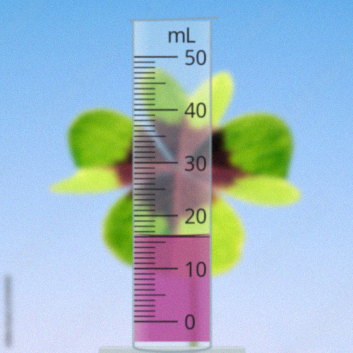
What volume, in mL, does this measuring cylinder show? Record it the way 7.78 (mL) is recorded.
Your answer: 16 (mL)
